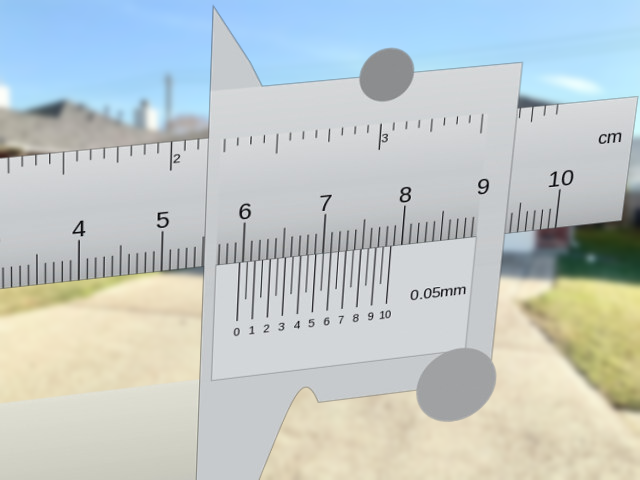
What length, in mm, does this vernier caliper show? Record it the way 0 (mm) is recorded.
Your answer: 59.6 (mm)
